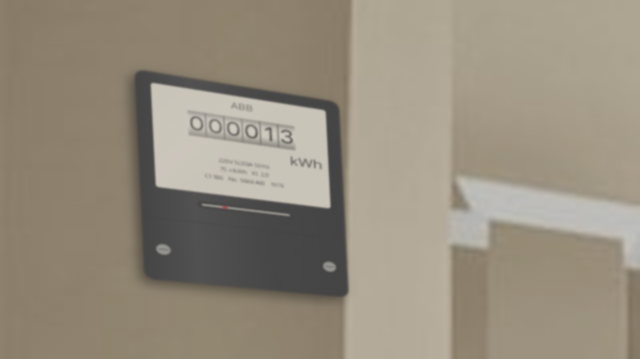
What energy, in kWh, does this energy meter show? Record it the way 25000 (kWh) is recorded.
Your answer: 13 (kWh)
